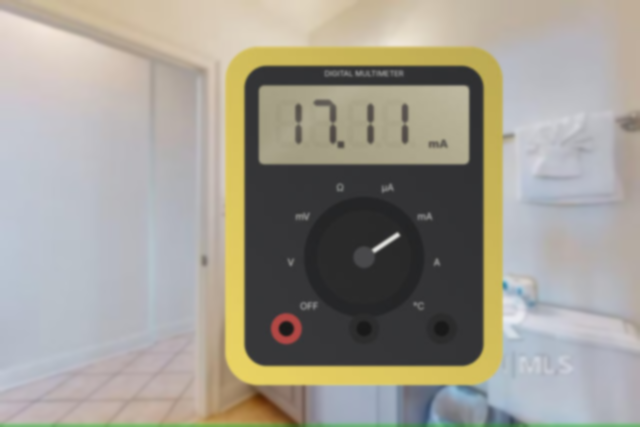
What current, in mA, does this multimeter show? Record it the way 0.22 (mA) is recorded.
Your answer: 17.11 (mA)
